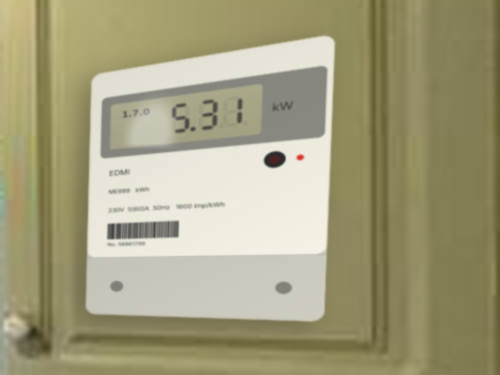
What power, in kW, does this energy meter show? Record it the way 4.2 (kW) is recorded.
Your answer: 5.31 (kW)
